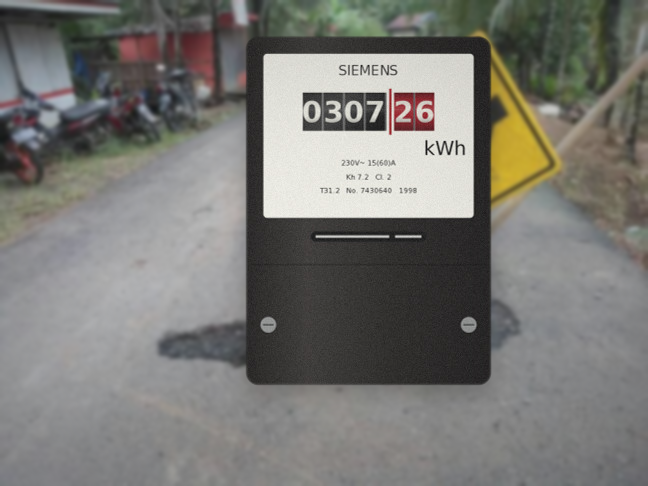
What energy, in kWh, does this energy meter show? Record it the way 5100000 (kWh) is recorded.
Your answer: 307.26 (kWh)
